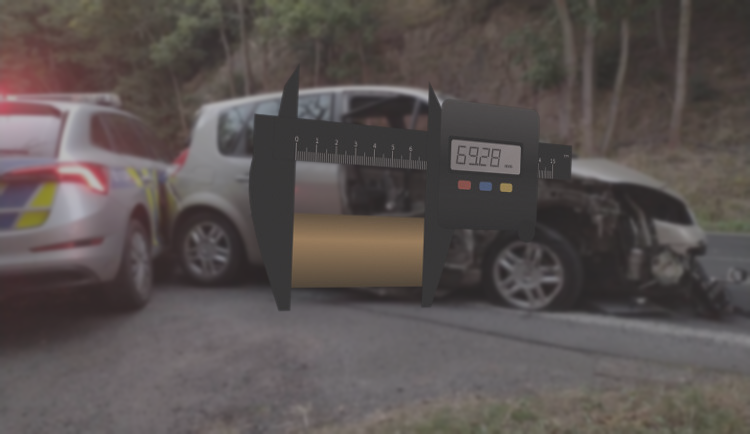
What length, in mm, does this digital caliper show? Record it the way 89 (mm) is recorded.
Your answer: 69.28 (mm)
